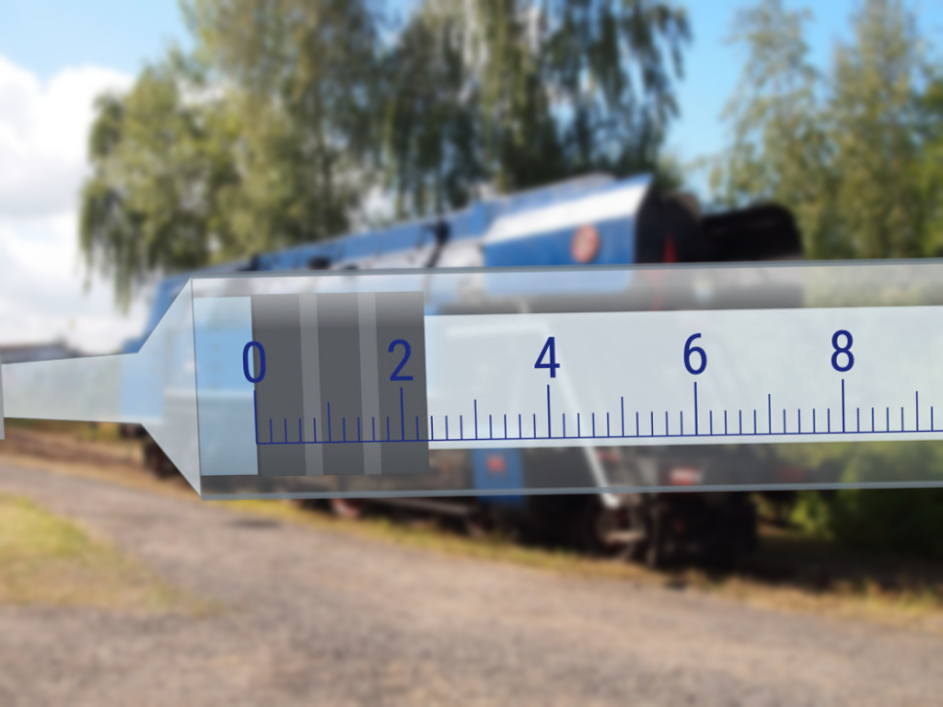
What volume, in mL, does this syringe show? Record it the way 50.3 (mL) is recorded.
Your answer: 0 (mL)
